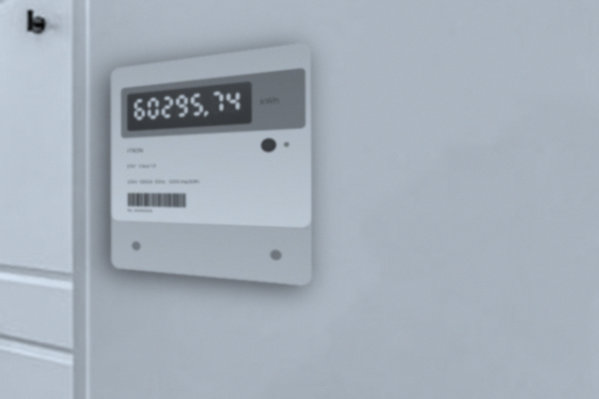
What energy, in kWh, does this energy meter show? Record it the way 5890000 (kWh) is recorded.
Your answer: 60295.74 (kWh)
